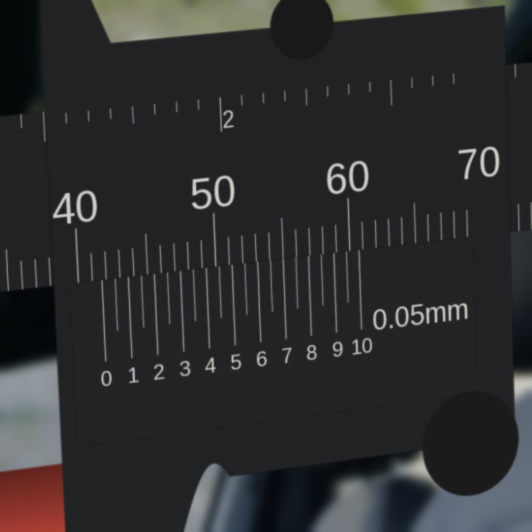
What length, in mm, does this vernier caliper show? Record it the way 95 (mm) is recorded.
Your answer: 41.7 (mm)
